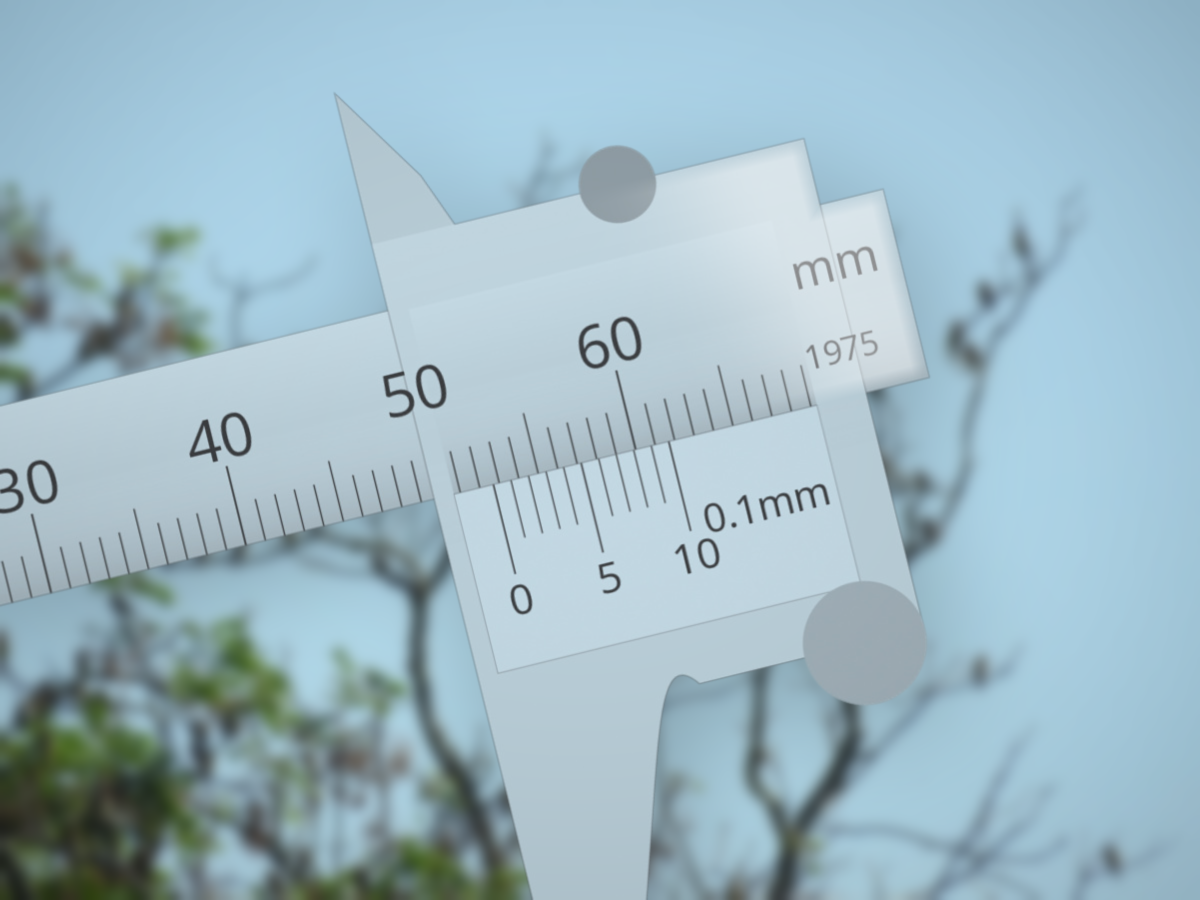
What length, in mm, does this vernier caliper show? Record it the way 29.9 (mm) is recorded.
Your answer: 52.7 (mm)
